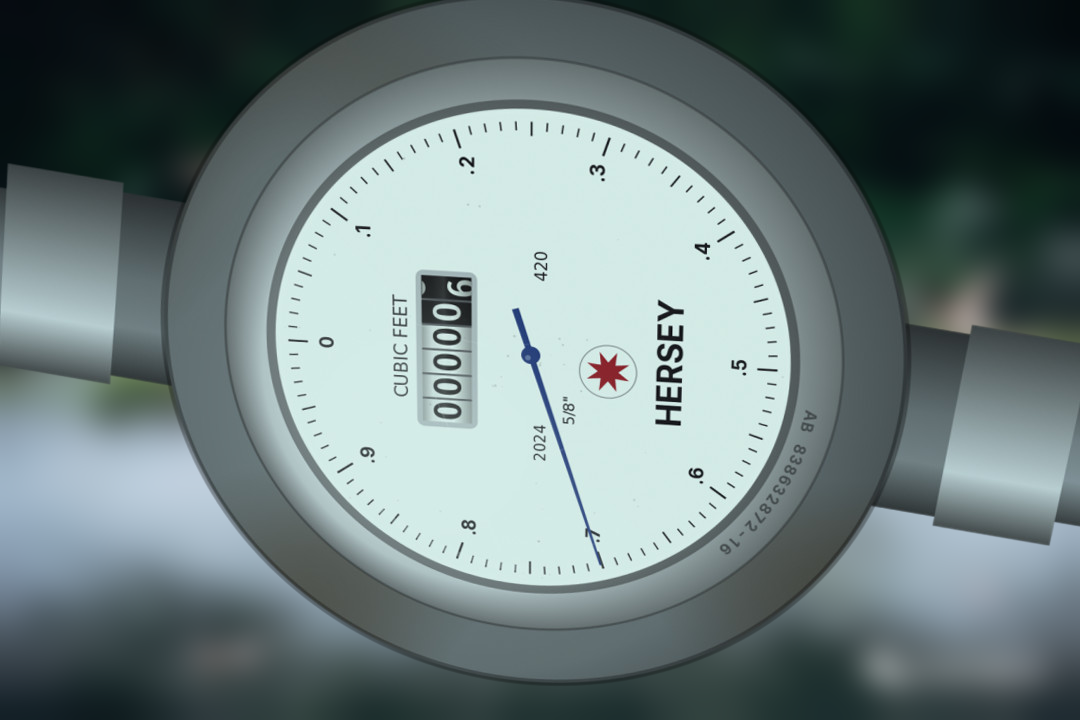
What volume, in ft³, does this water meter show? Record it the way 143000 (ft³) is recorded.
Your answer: 5.70 (ft³)
